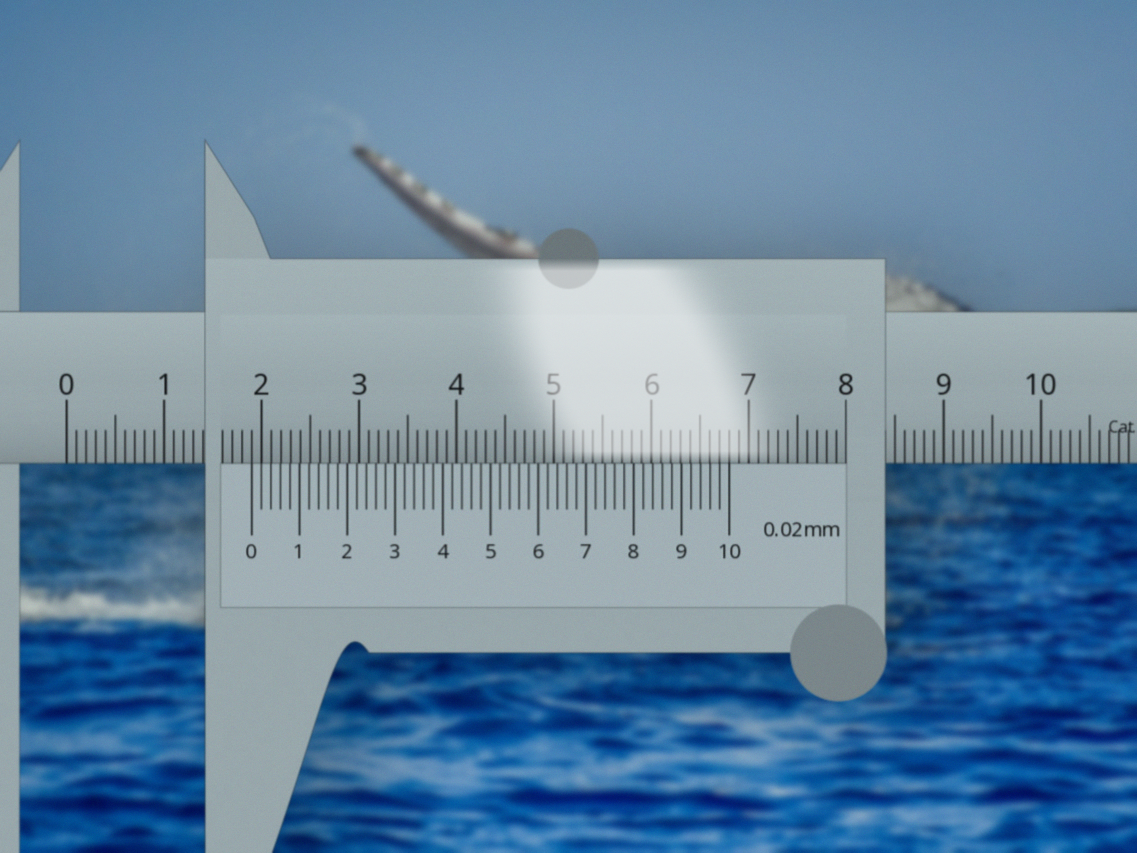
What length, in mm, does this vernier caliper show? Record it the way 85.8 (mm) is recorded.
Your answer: 19.0 (mm)
